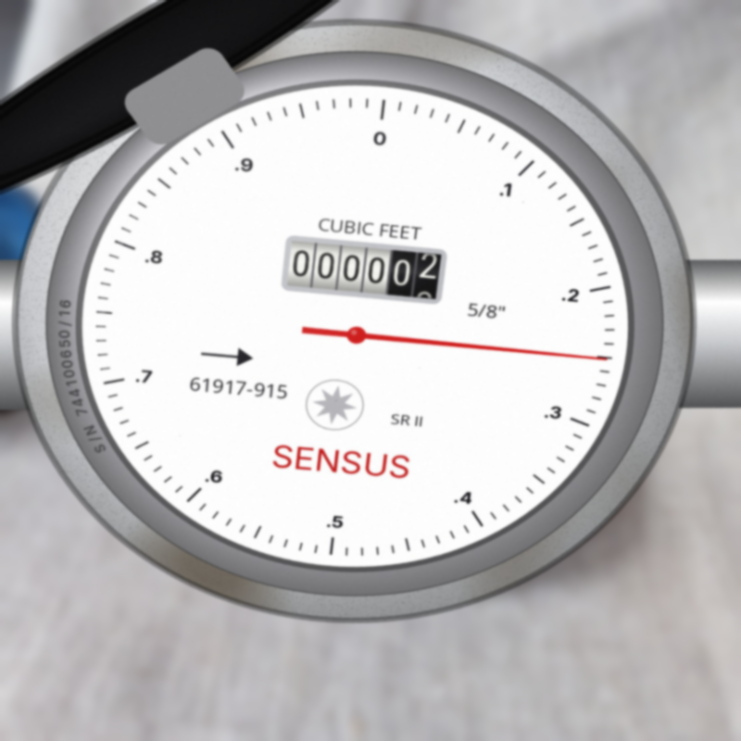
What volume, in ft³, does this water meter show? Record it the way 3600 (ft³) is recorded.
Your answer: 2.25 (ft³)
